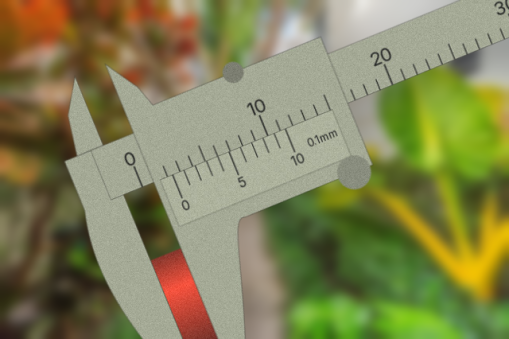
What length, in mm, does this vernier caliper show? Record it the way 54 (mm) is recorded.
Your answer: 2.4 (mm)
